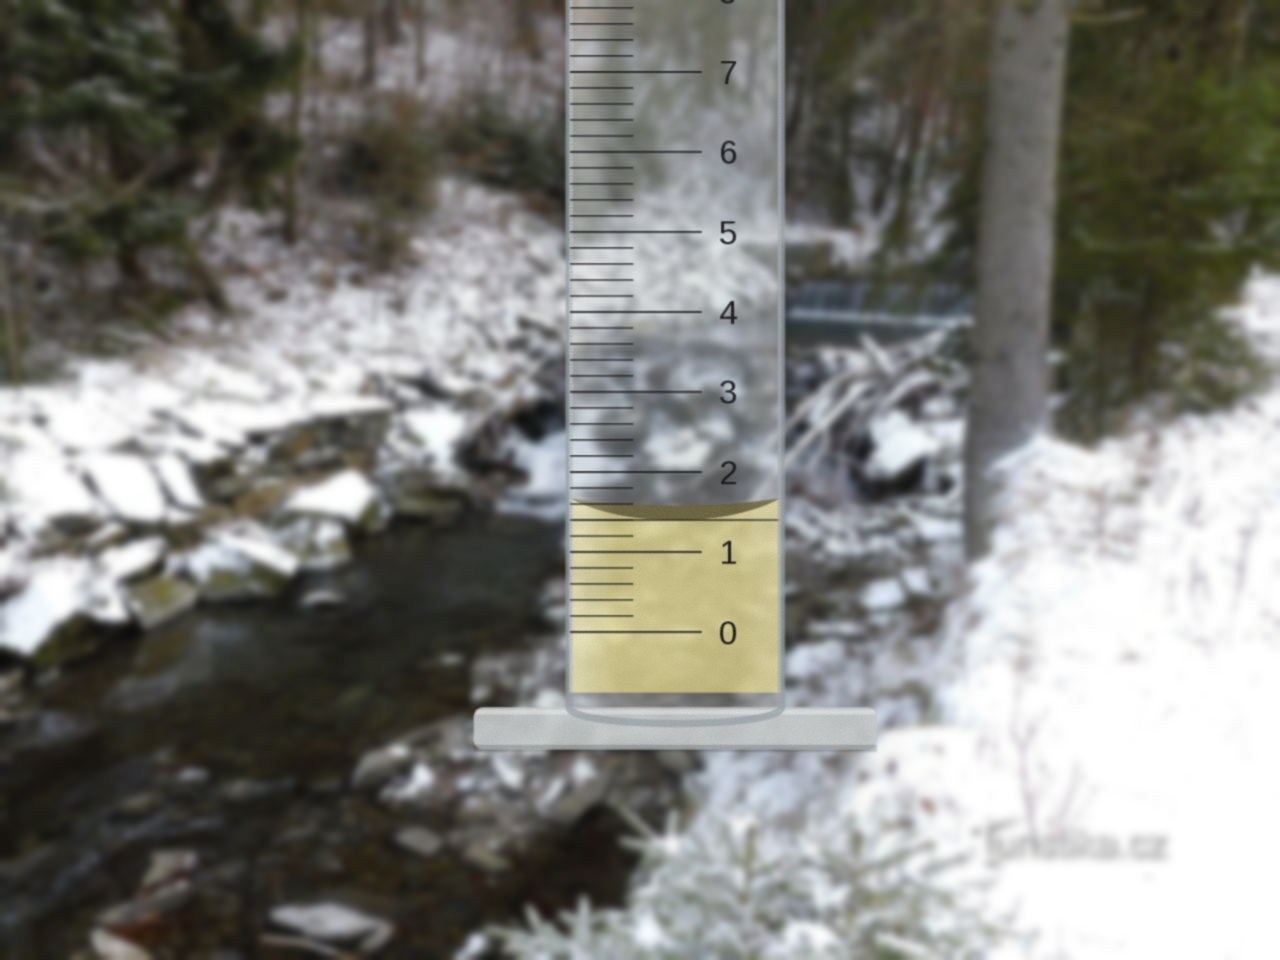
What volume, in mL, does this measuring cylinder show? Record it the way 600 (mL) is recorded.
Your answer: 1.4 (mL)
